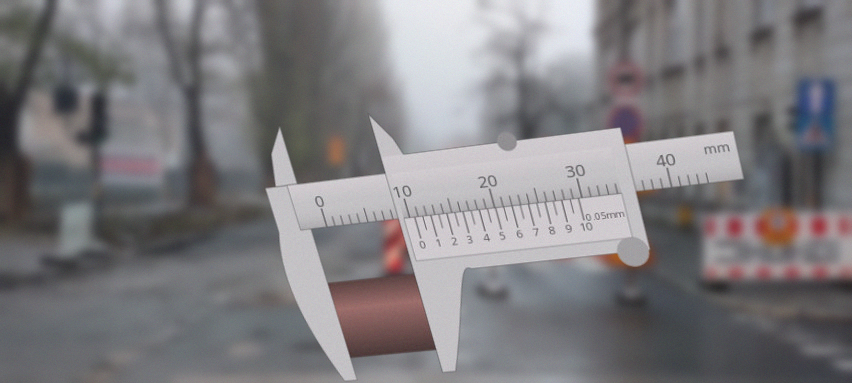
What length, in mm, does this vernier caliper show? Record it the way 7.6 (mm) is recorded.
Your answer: 10.6 (mm)
